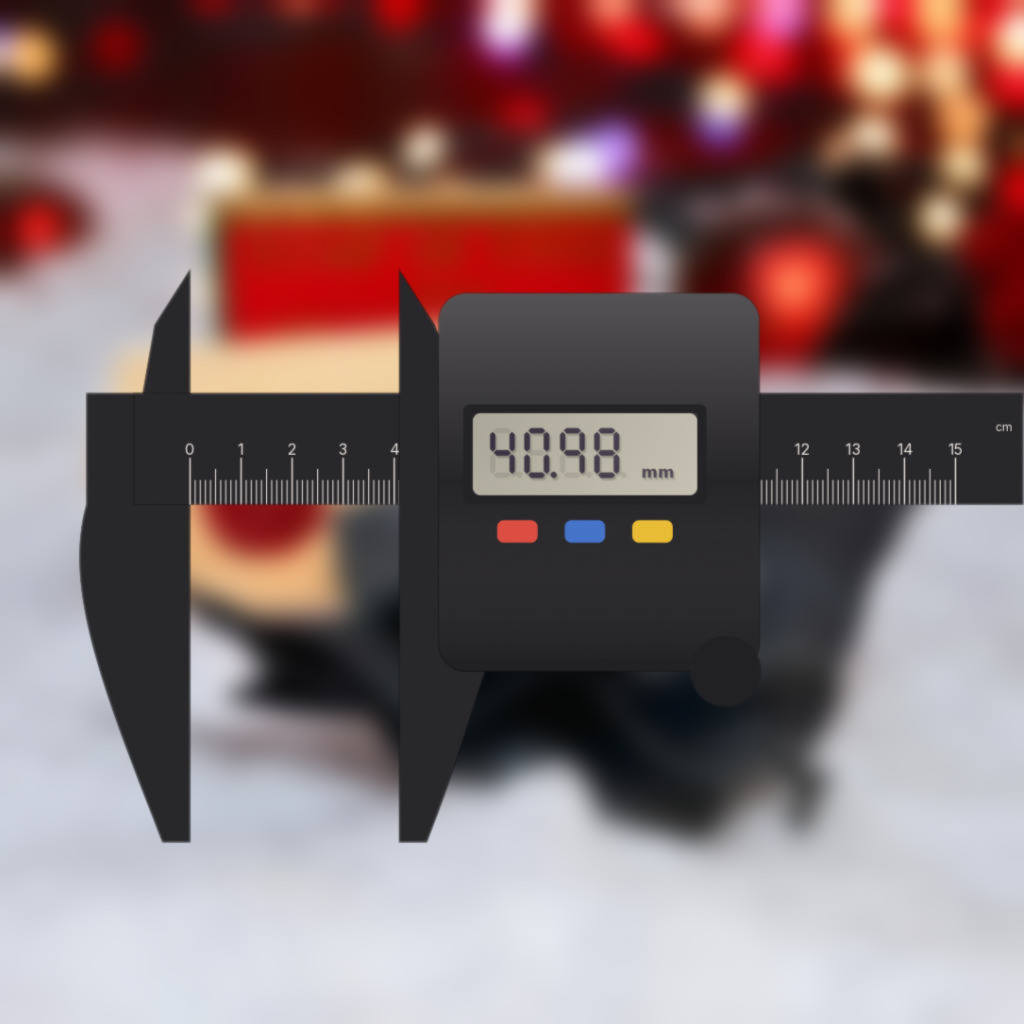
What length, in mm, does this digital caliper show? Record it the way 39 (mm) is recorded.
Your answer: 40.98 (mm)
